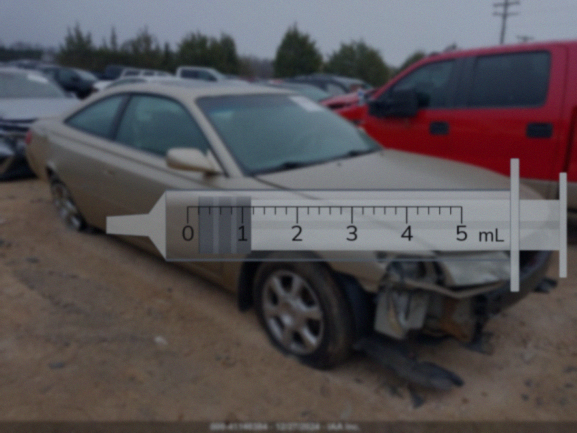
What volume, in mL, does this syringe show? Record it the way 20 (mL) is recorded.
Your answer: 0.2 (mL)
